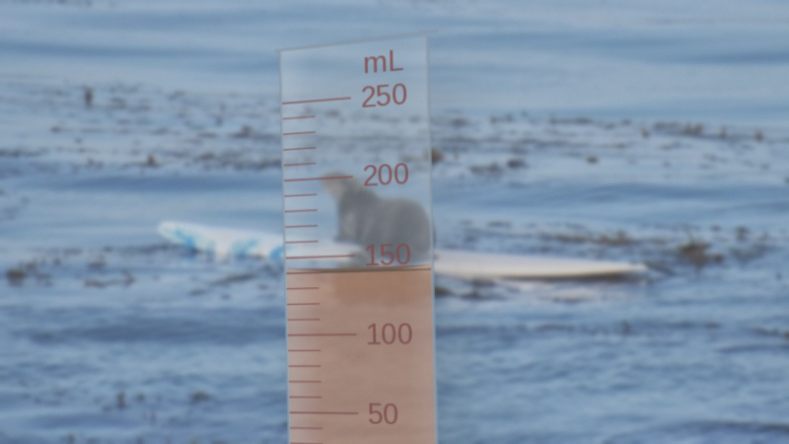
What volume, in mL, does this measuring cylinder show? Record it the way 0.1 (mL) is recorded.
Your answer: 140 (mL)
